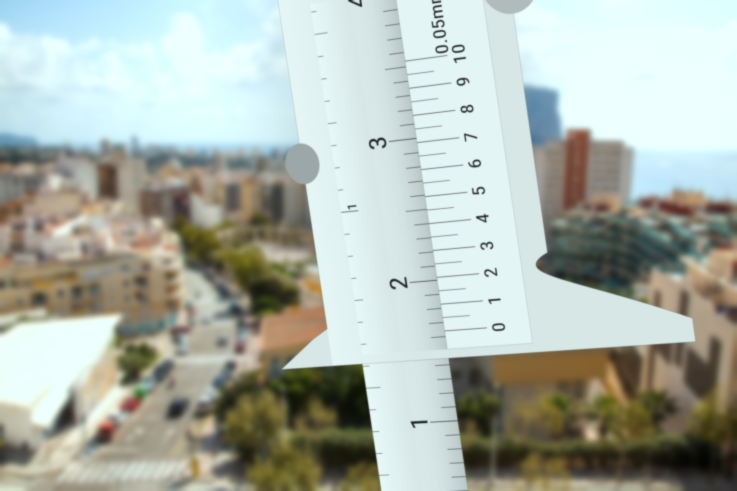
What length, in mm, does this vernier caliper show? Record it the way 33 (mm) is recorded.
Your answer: 16.4 (mm)
